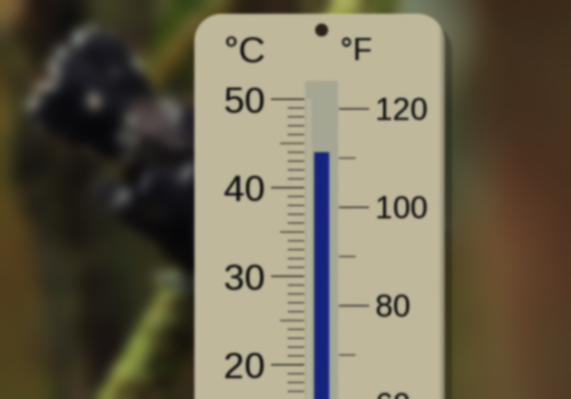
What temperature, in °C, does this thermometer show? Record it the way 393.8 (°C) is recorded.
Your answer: 44 (°C)
